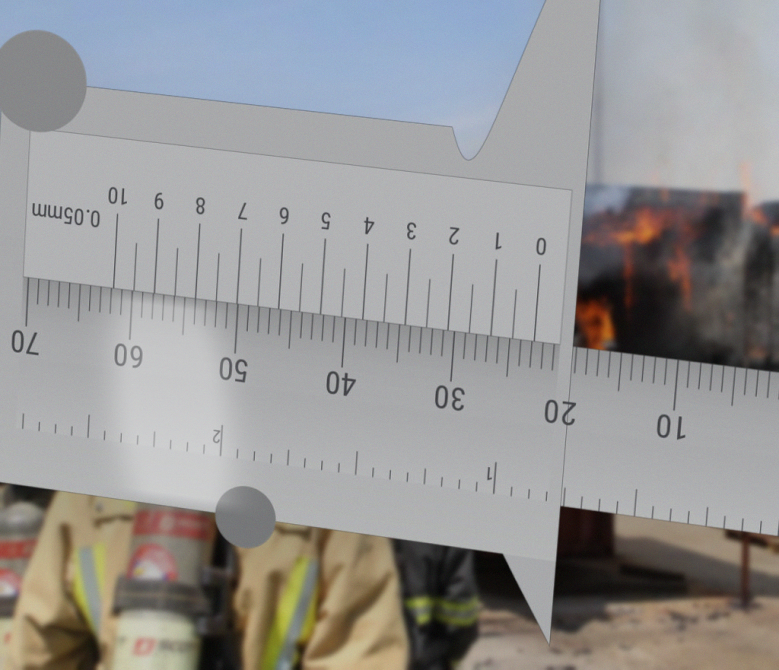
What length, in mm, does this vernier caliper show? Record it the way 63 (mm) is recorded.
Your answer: 22.8 (mm)
